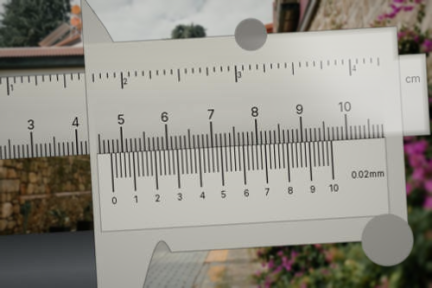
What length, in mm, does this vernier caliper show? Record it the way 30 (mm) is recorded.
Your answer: 47.5 (mm)
